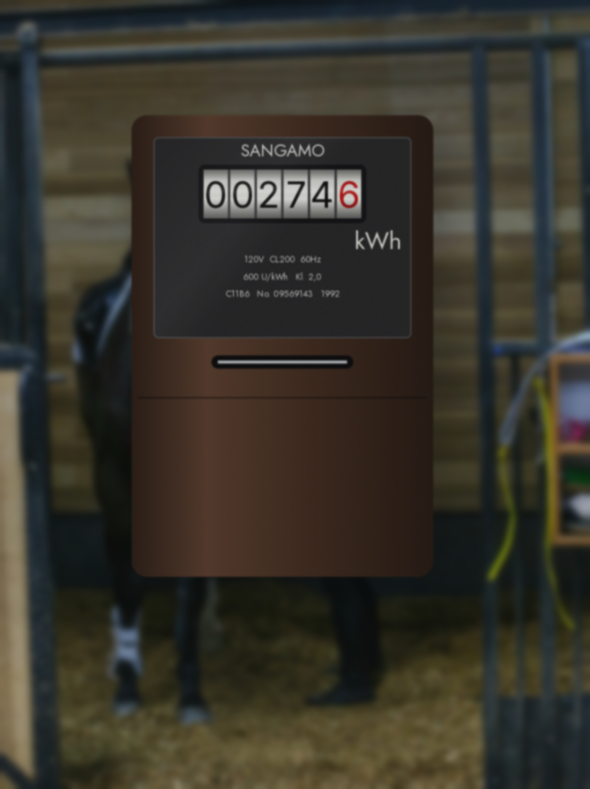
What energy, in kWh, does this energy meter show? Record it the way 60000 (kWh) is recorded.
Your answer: 274.6 (kWh)
